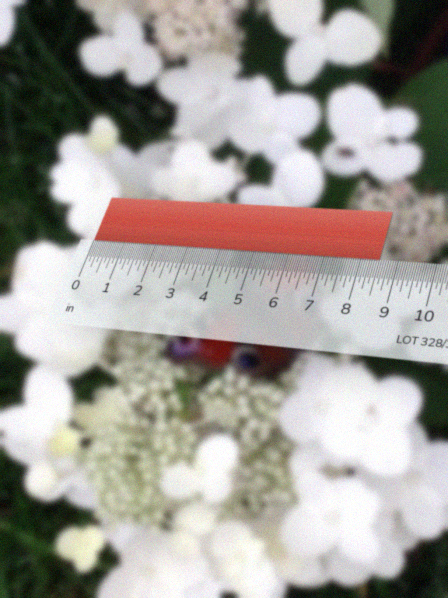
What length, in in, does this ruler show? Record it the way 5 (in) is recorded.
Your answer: 8.5 (in)
